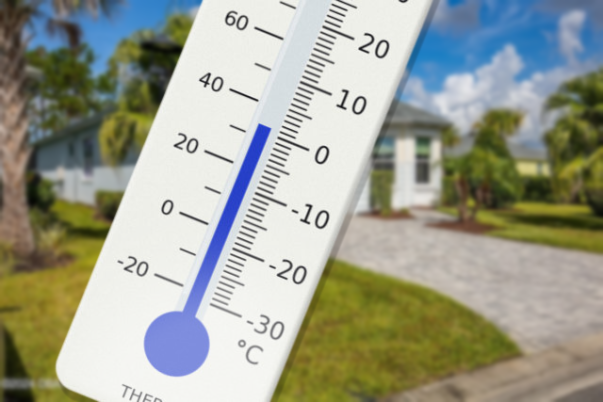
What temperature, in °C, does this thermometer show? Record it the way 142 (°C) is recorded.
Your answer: 1 (°C)
